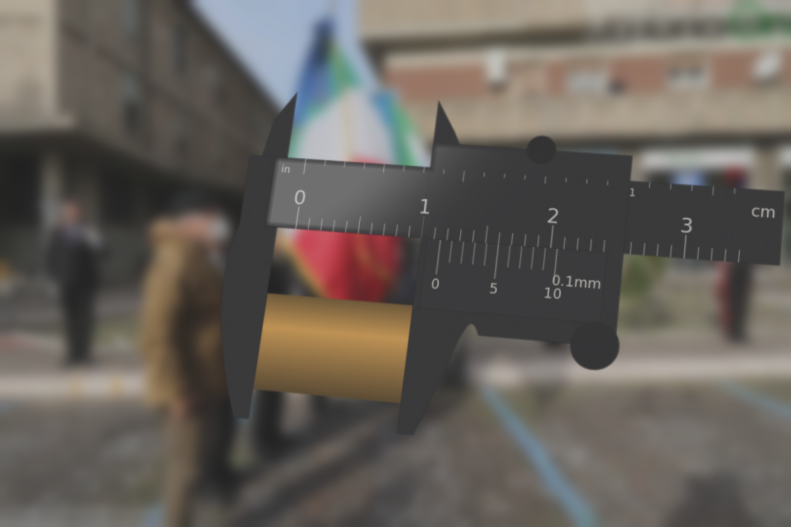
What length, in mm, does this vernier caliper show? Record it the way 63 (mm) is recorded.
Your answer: 11.5 (mm)
